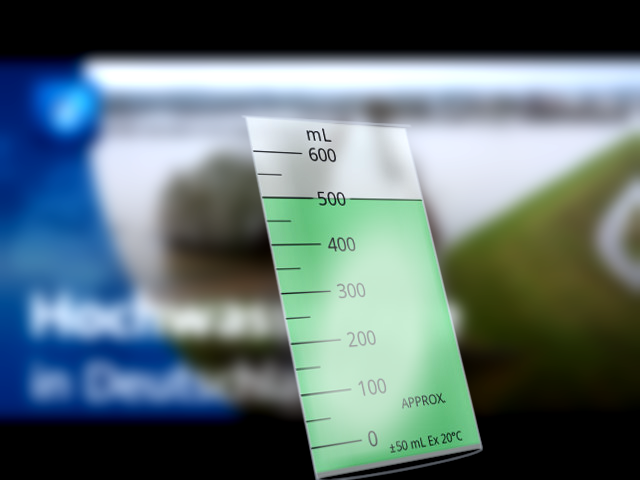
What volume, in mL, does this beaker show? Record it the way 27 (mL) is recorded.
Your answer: 500 (mL)
